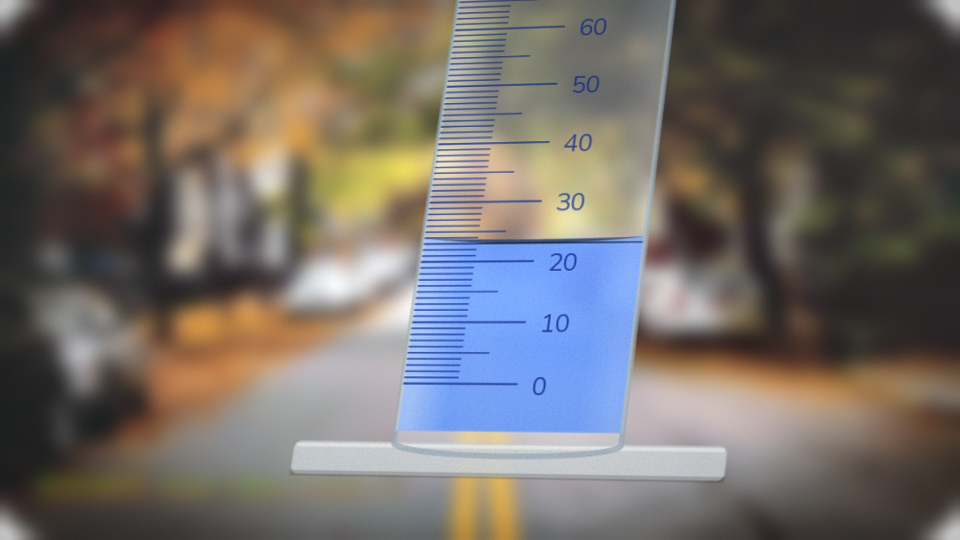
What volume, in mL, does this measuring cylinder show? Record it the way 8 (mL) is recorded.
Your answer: 23 (mL)
